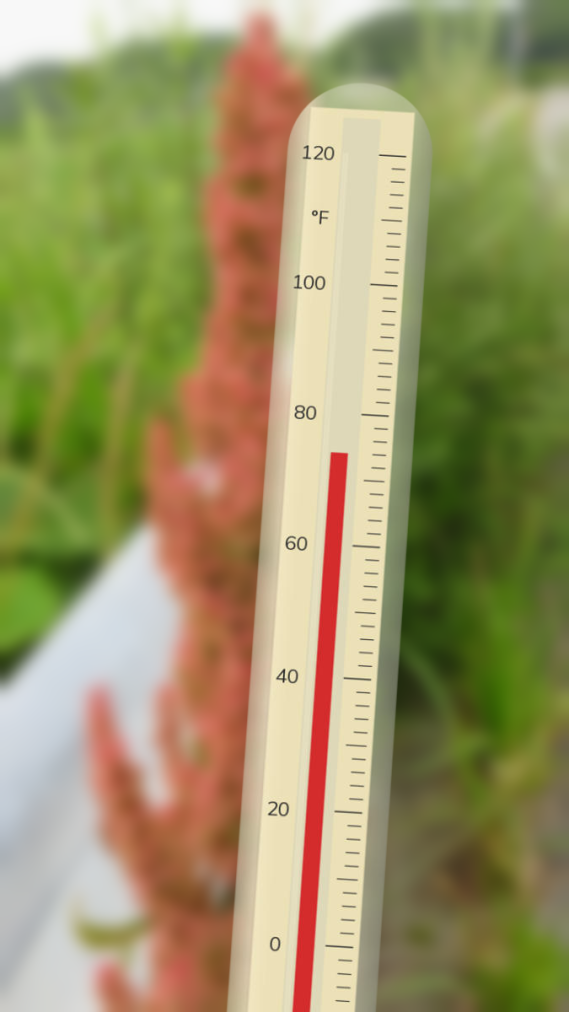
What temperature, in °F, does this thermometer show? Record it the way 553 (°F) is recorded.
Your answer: 74 (°F)
